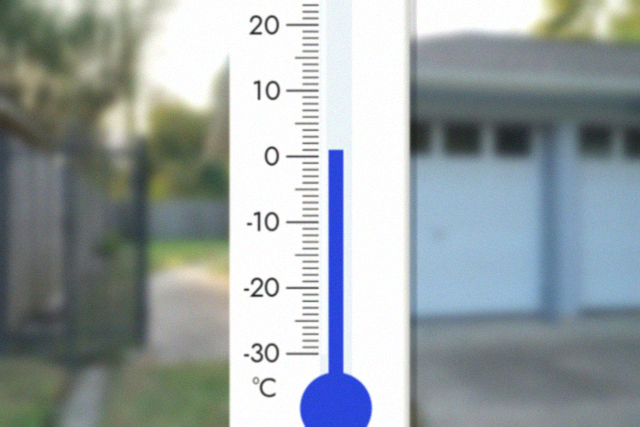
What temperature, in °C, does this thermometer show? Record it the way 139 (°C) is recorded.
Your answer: 1 (°C)
